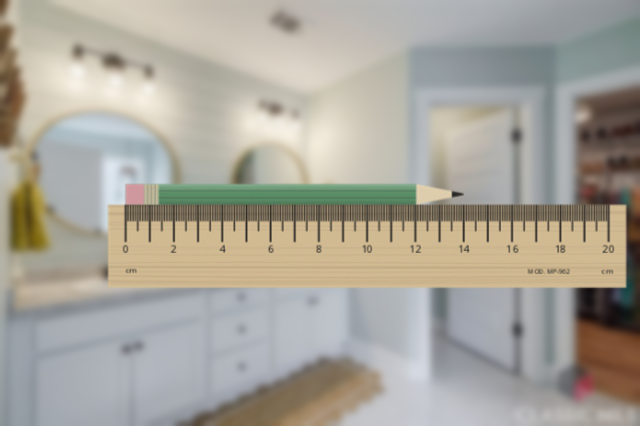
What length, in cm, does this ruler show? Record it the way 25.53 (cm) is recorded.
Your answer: 14 (cm)
